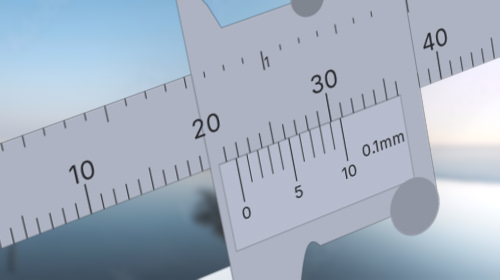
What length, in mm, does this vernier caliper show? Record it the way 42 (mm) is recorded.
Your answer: 21.8 (mm)
